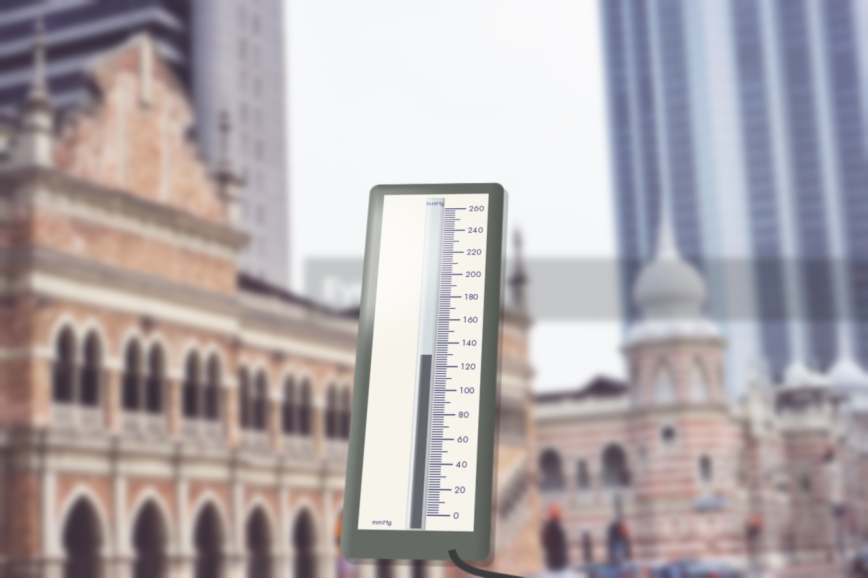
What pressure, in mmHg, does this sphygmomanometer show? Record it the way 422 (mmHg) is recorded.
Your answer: 130 (mmHg)
